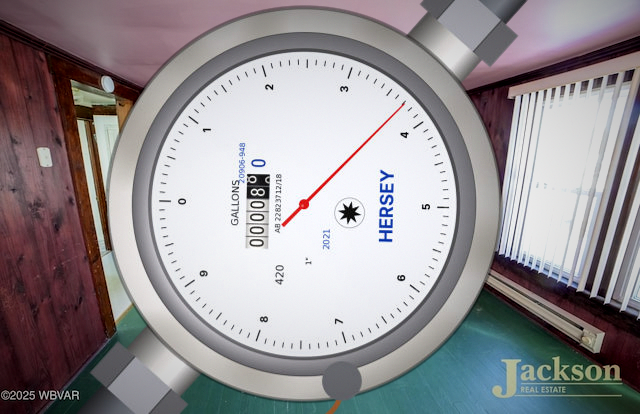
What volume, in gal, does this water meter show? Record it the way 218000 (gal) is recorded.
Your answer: 883.7 (gal)
